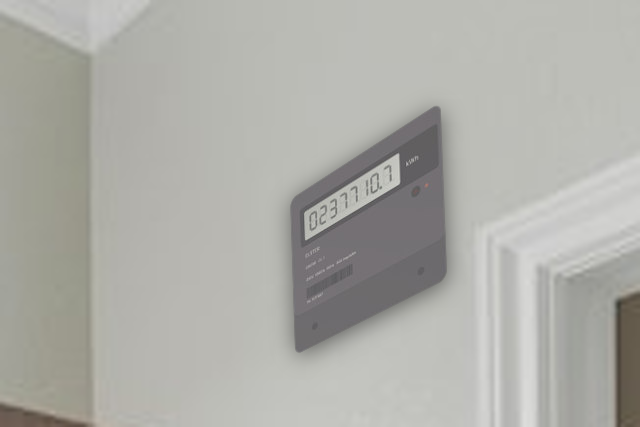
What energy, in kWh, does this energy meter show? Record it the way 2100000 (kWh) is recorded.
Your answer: 237710.7 (kWh)
